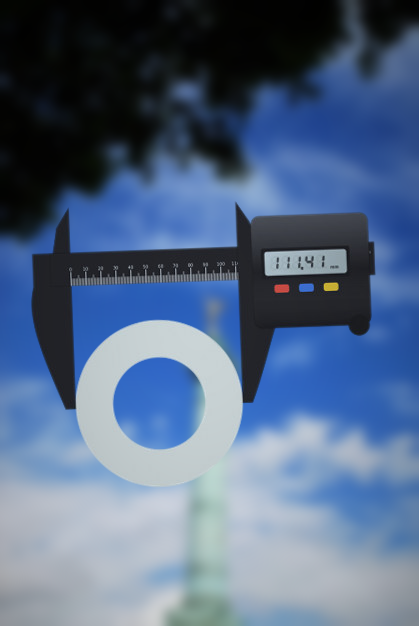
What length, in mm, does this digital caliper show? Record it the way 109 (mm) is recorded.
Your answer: 111.41 (mm)
